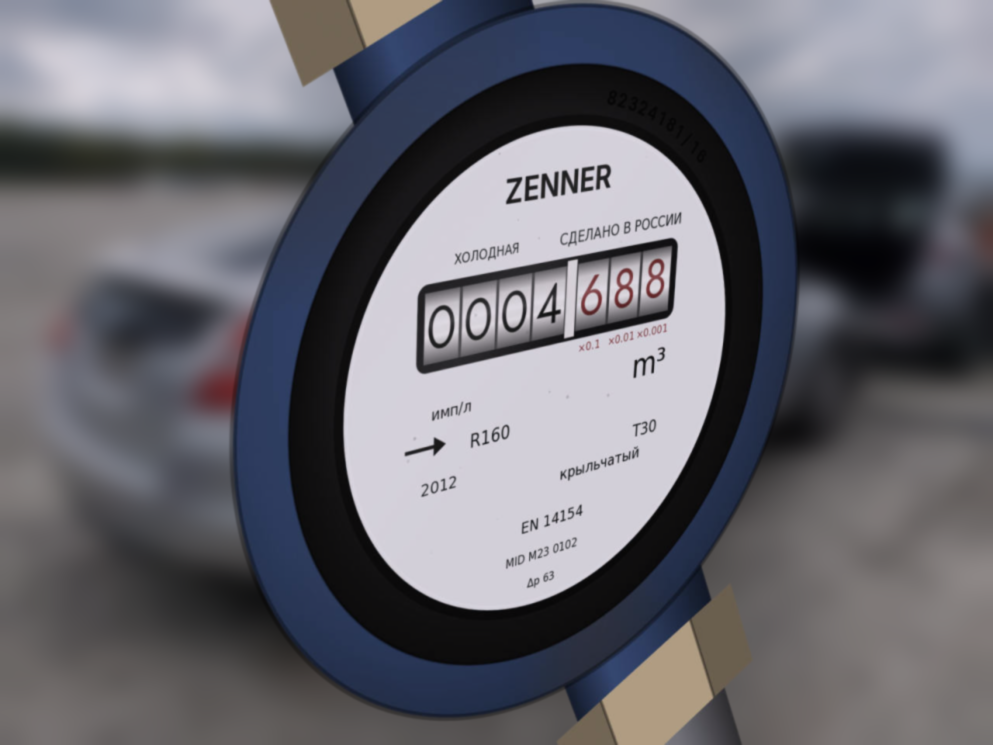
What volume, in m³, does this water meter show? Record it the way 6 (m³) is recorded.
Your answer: 4.688 (m³)
